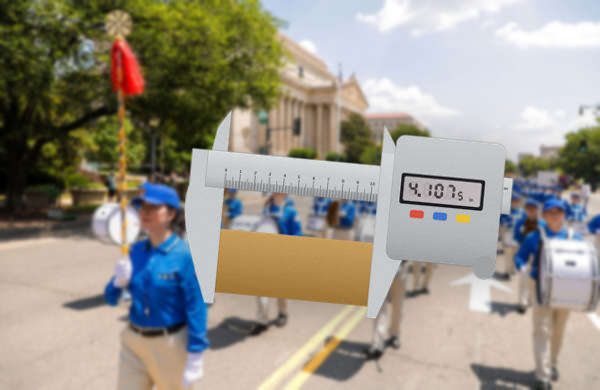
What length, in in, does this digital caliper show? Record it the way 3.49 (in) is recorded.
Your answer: 4.1075 (in)
